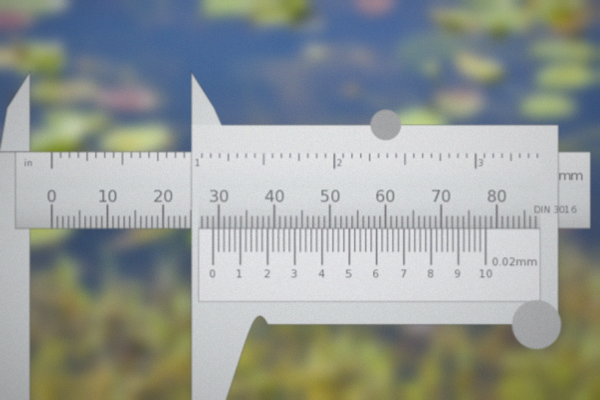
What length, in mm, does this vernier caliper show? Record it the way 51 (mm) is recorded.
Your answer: 29.0 (mm)
